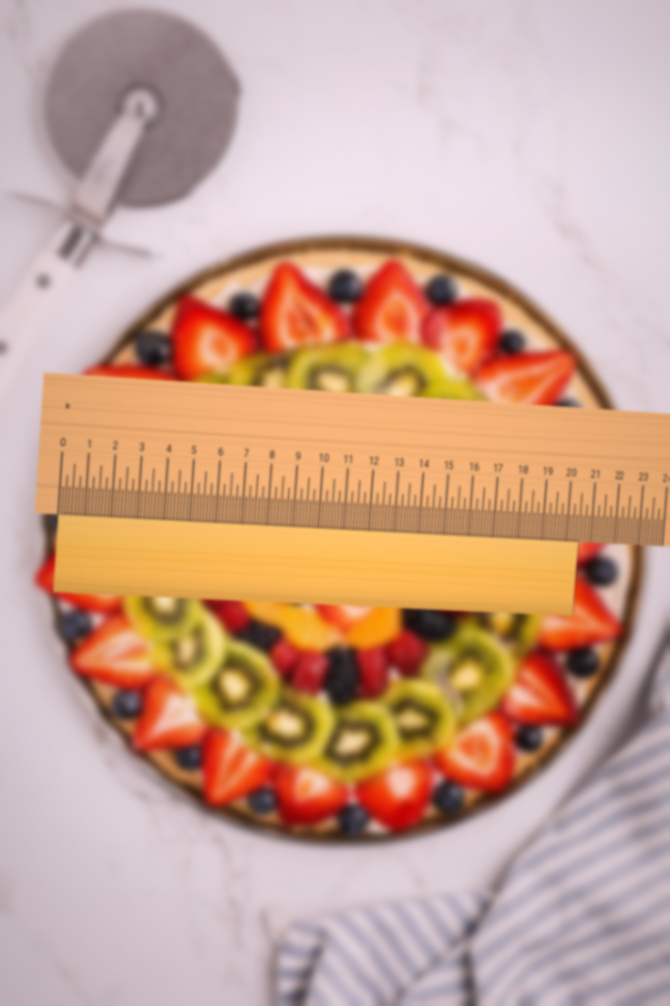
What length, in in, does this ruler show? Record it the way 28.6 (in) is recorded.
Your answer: 20.5 (in)
